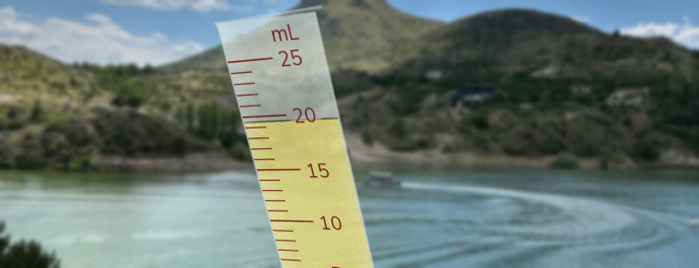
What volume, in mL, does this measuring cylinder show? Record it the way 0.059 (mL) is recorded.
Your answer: 19.5 (mL)
